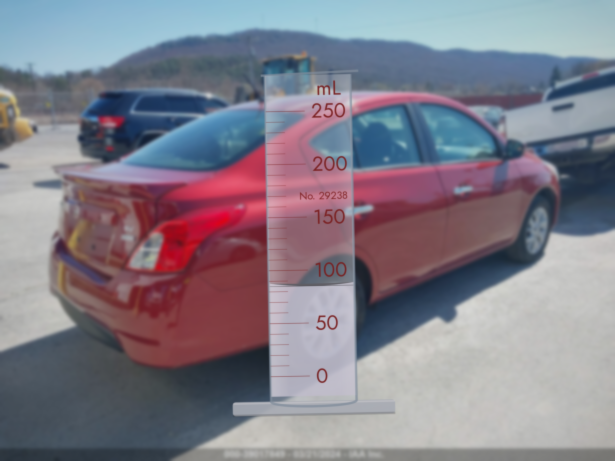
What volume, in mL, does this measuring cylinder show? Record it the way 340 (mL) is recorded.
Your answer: 85 (mL)
